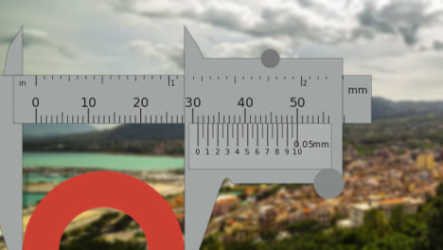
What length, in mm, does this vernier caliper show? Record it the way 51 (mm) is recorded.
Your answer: 31.0 (mm)
